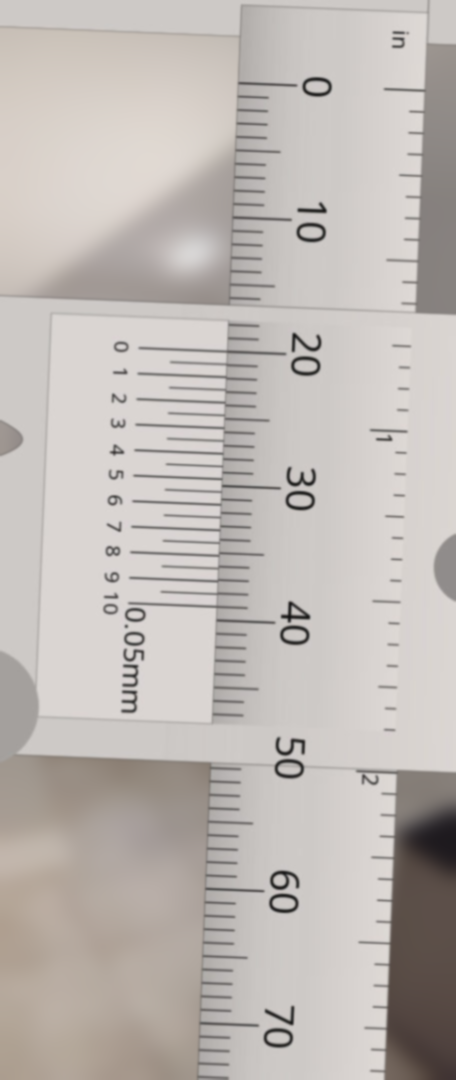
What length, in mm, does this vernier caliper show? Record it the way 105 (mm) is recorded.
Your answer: 20.0 (mm)
